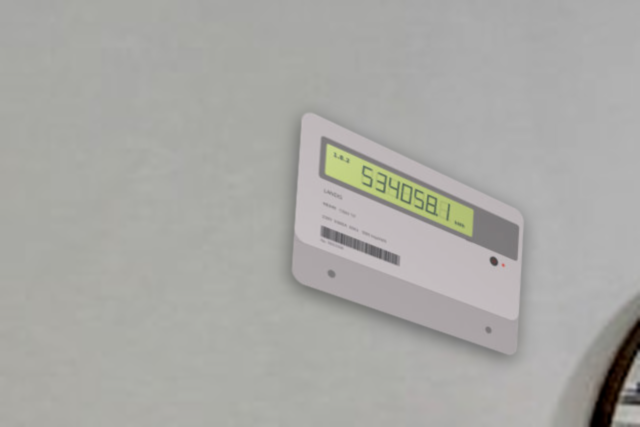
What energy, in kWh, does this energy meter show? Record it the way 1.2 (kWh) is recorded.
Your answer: 534058.1 (kWh)
